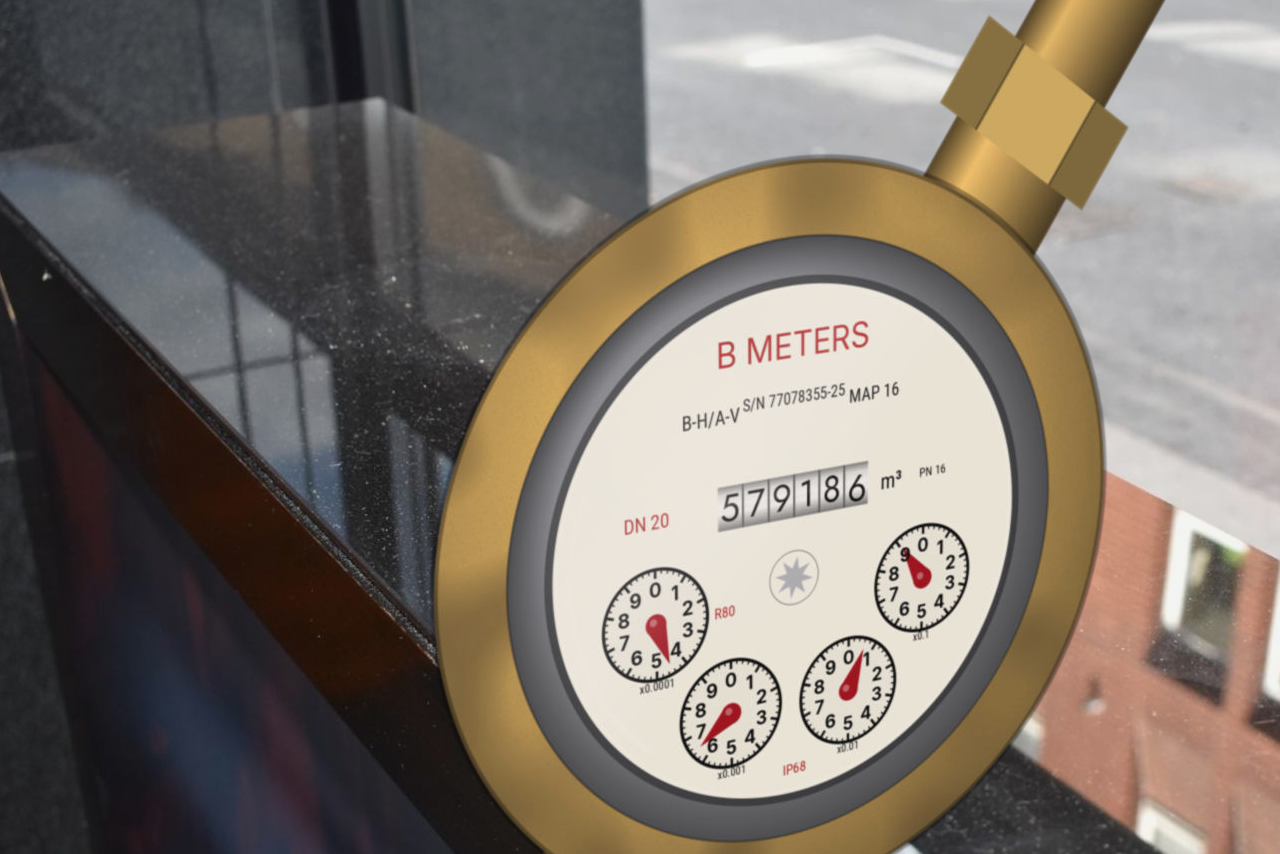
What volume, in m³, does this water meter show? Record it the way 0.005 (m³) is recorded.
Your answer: 579185.9064 (m³)
